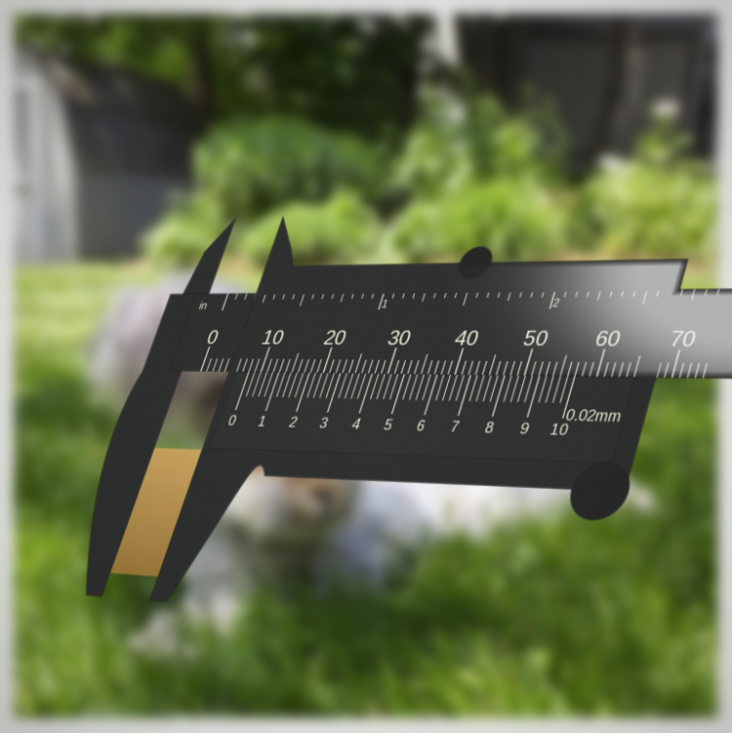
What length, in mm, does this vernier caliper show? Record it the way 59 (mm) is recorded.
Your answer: 8.0 (mm)
